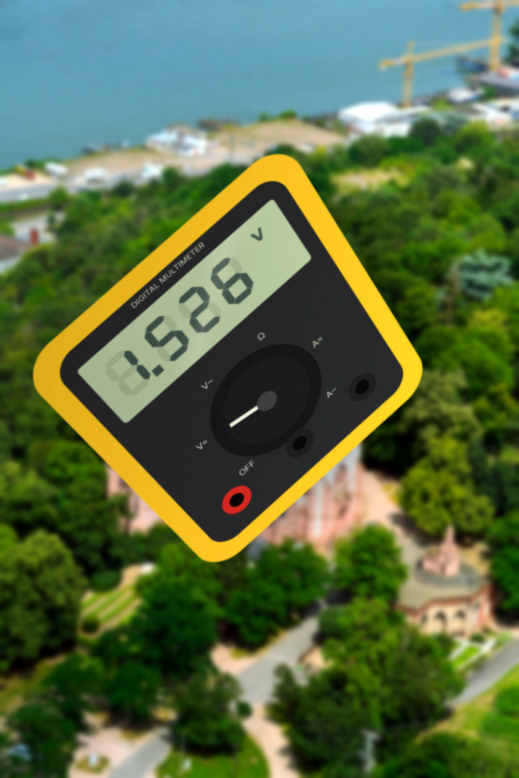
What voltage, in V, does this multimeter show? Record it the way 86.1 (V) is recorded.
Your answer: 1.526 (V)
